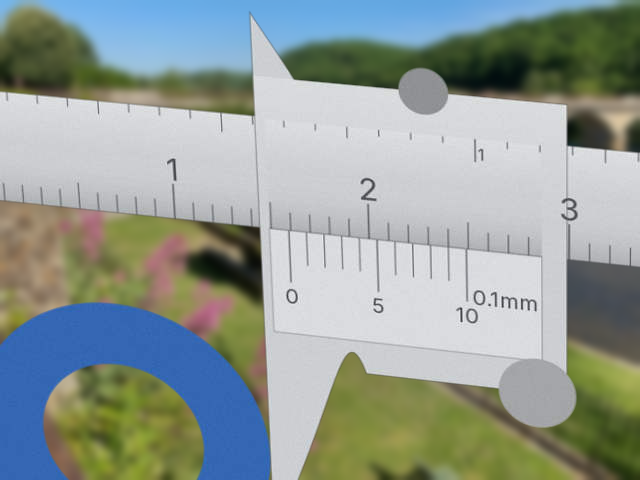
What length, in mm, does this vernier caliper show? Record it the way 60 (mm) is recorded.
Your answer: 15.9 (mm)
